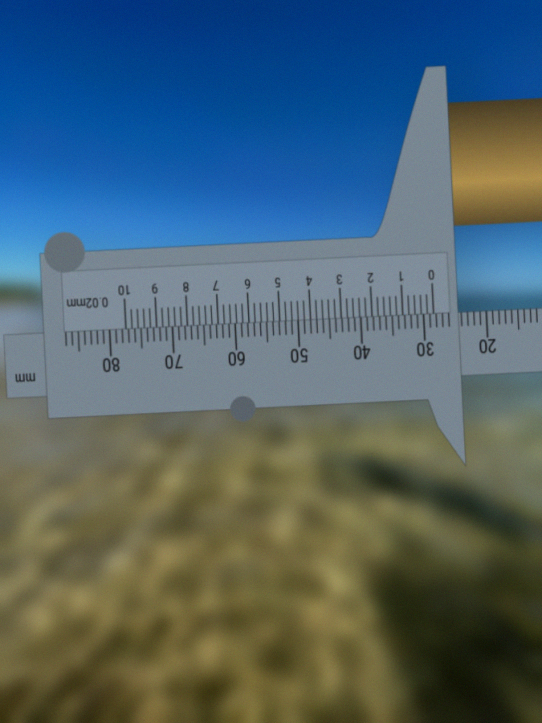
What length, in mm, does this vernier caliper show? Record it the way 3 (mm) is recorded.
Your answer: 28.4 (mm)
